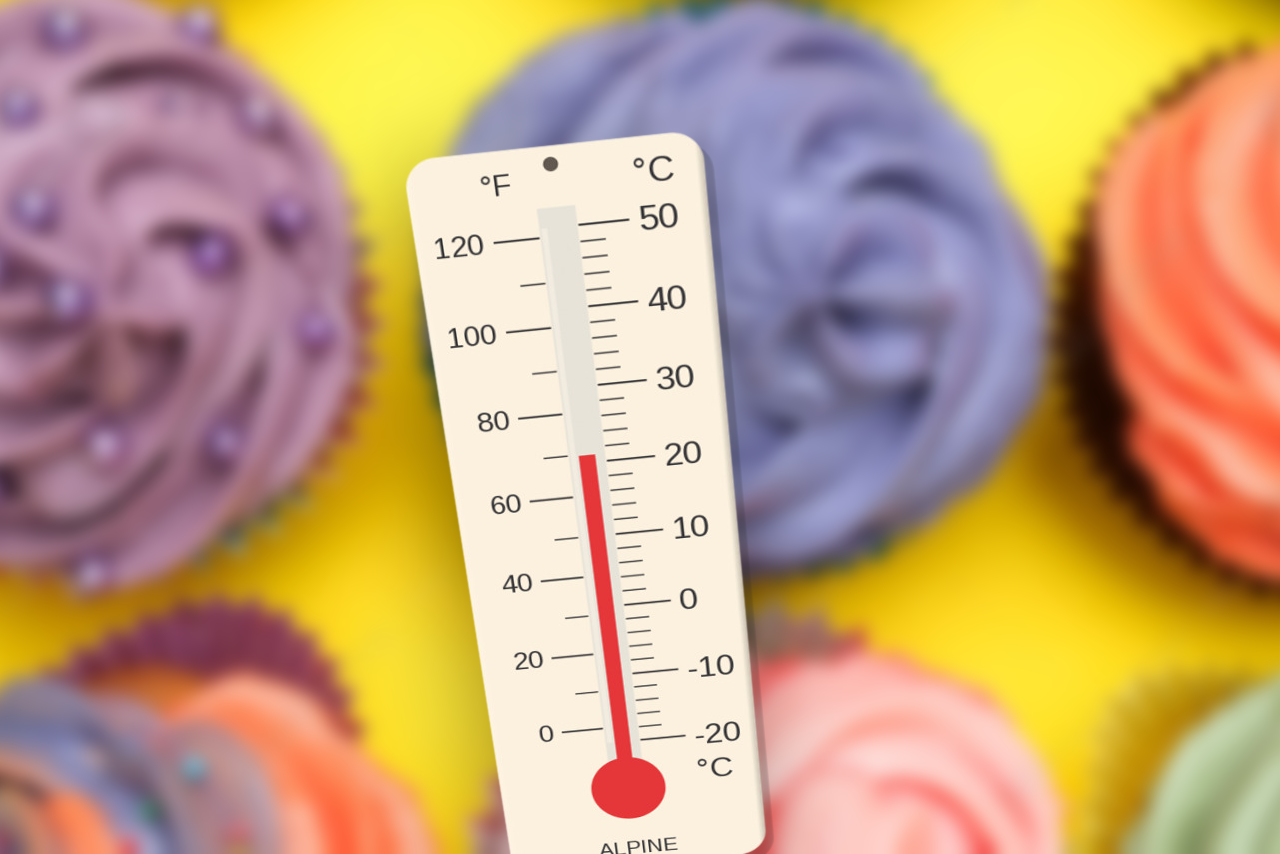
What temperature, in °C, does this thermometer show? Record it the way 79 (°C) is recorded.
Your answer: 21 (°C)
